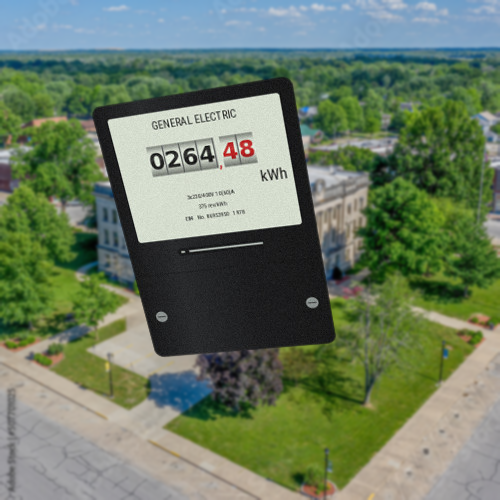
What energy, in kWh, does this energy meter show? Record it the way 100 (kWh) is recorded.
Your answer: 264.48 (kWh)
